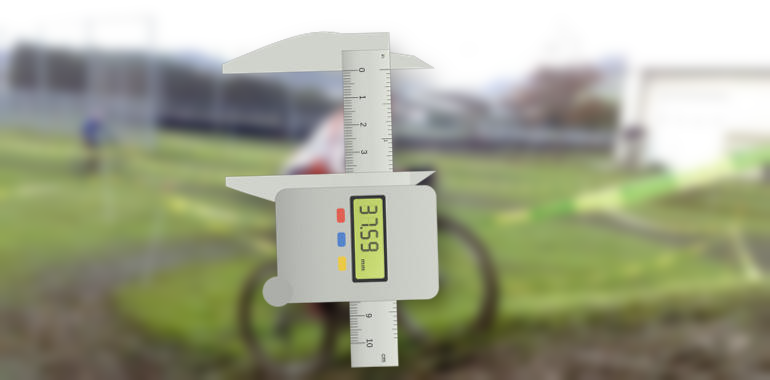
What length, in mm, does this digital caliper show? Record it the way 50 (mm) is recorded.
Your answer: 37.59 (mm)
